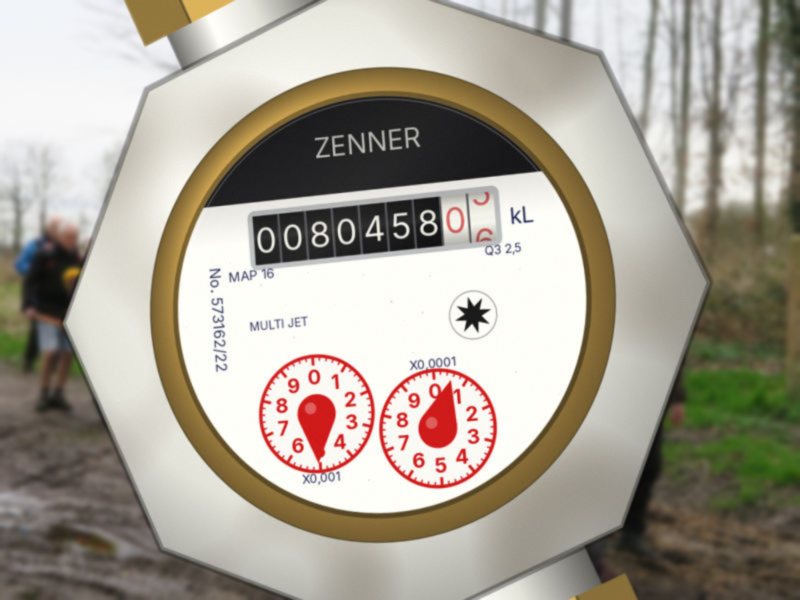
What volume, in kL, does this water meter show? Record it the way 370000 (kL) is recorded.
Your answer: 80458.0550 (kL)
